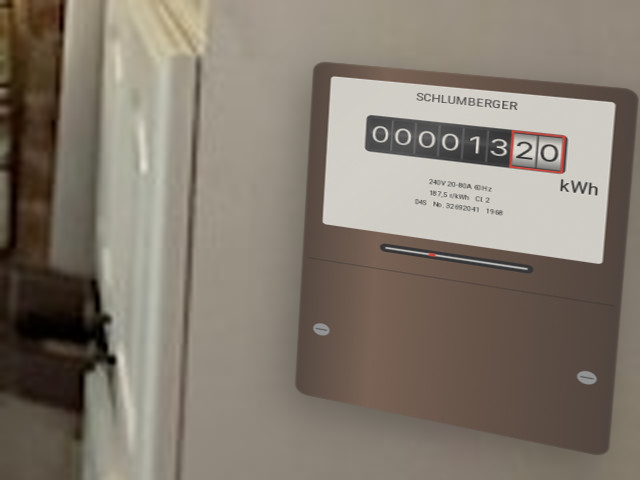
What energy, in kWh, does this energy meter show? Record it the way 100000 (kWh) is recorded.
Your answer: 13.20 (kWh)
